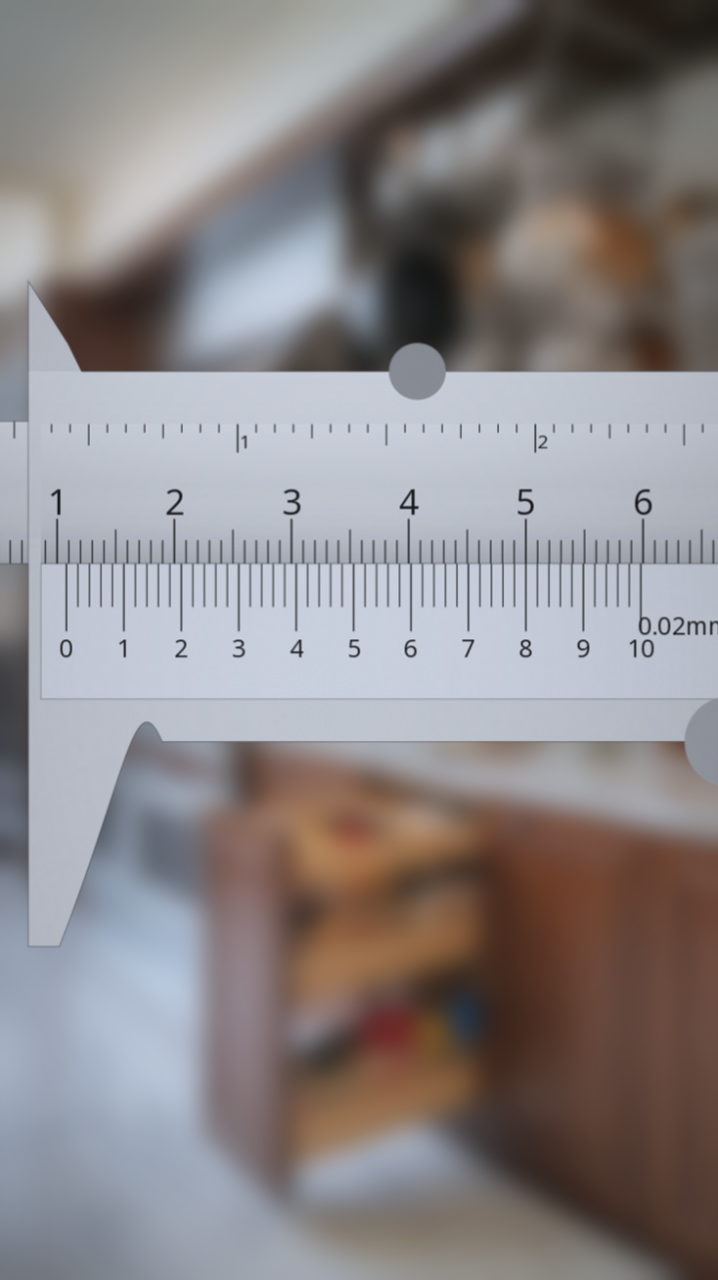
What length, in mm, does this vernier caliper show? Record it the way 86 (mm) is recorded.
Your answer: 10.8 (mm)
